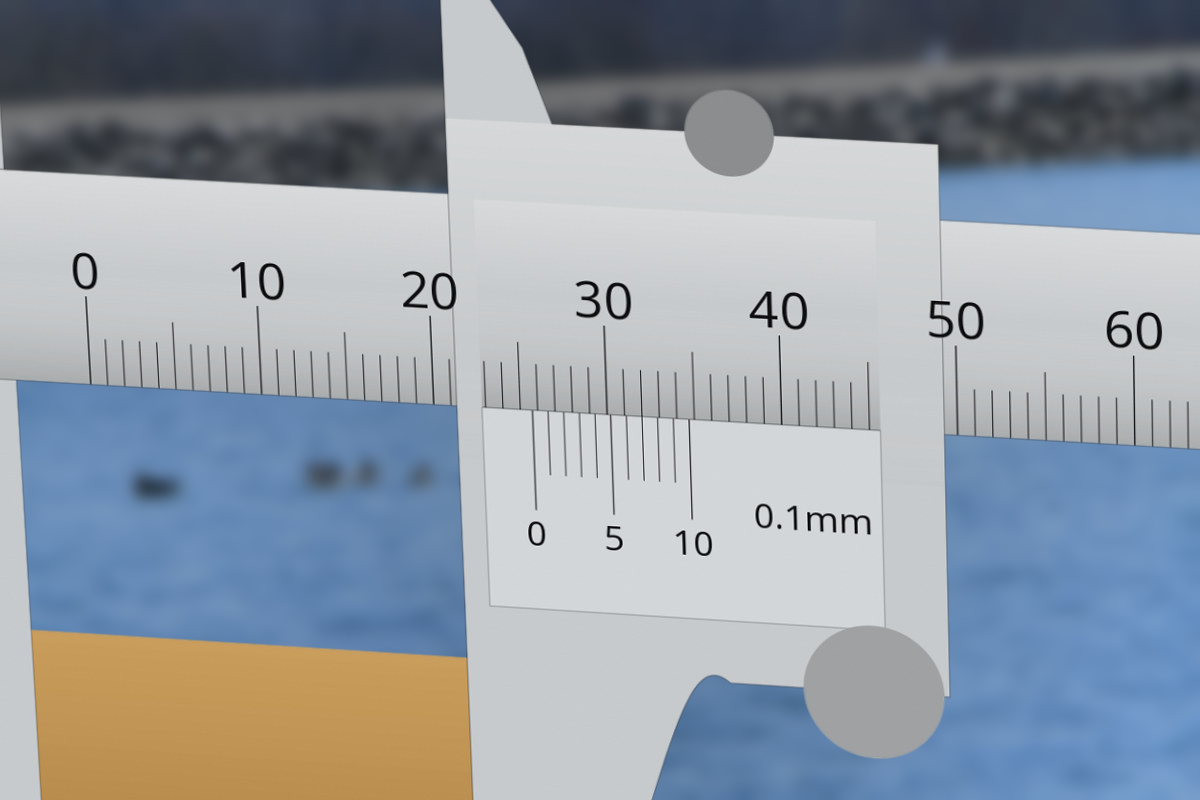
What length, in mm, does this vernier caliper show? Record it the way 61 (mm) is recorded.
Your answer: 25.7 (mm)
